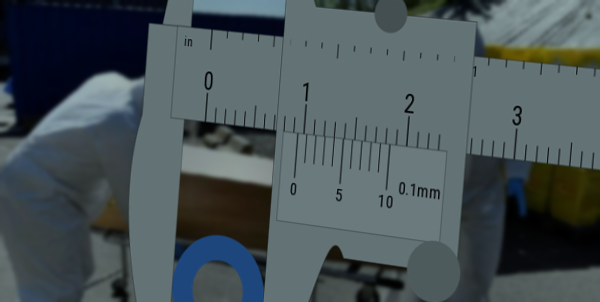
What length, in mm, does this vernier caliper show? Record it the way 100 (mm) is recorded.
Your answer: 9.4 (mm)
